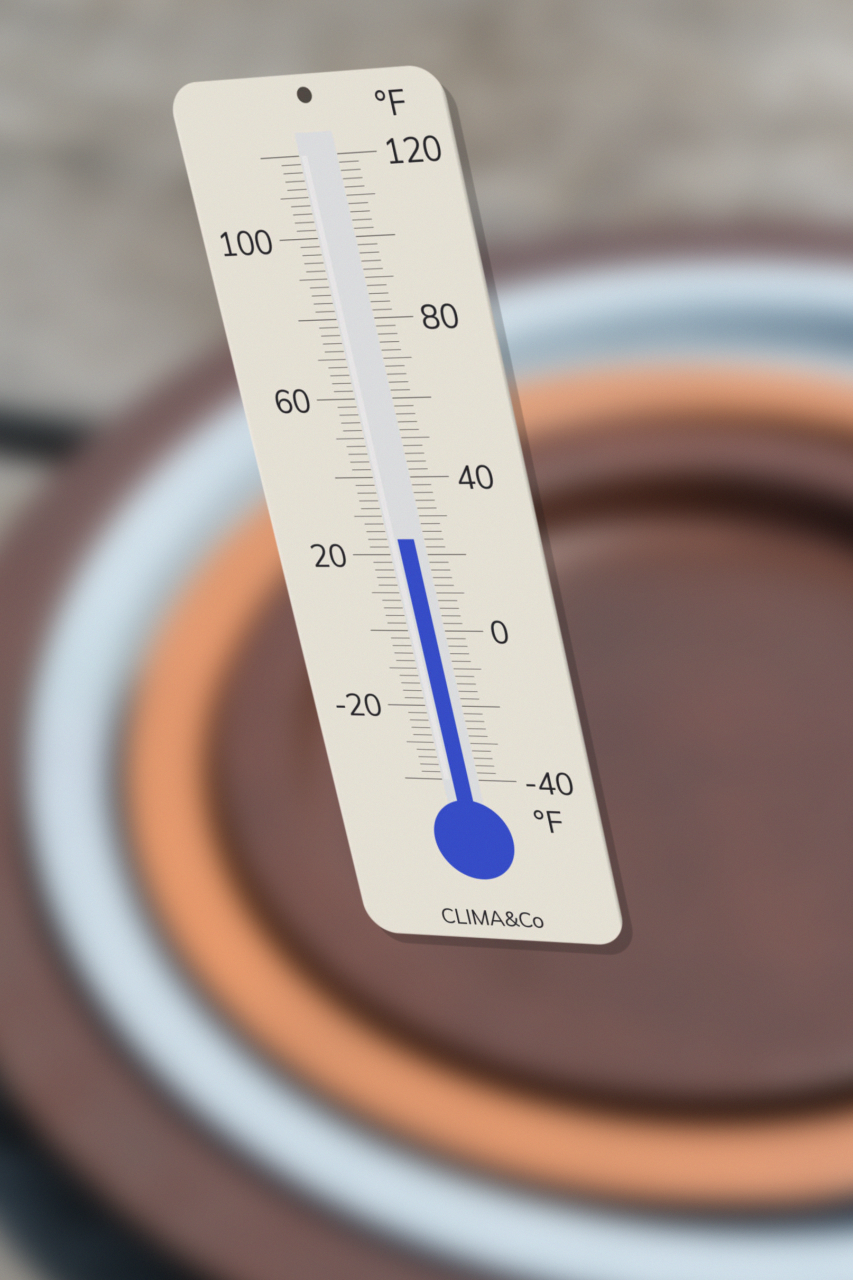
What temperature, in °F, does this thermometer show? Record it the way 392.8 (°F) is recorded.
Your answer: 24 (°F)
